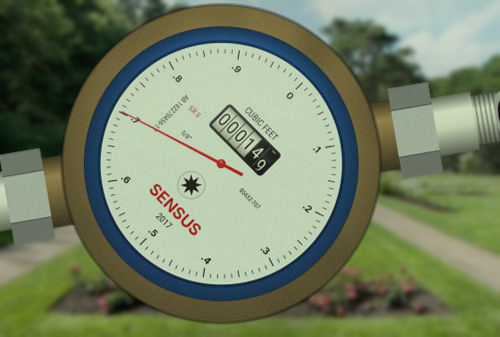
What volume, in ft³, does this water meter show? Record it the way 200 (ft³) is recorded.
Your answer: 148.70 (ft³)
